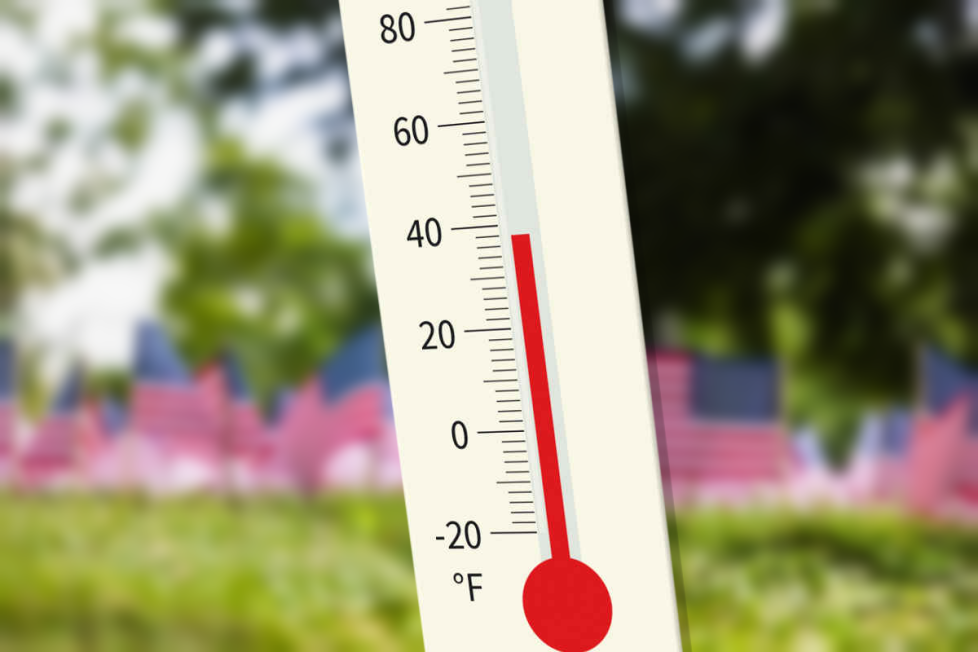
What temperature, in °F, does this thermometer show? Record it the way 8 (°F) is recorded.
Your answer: 38 (°F)
